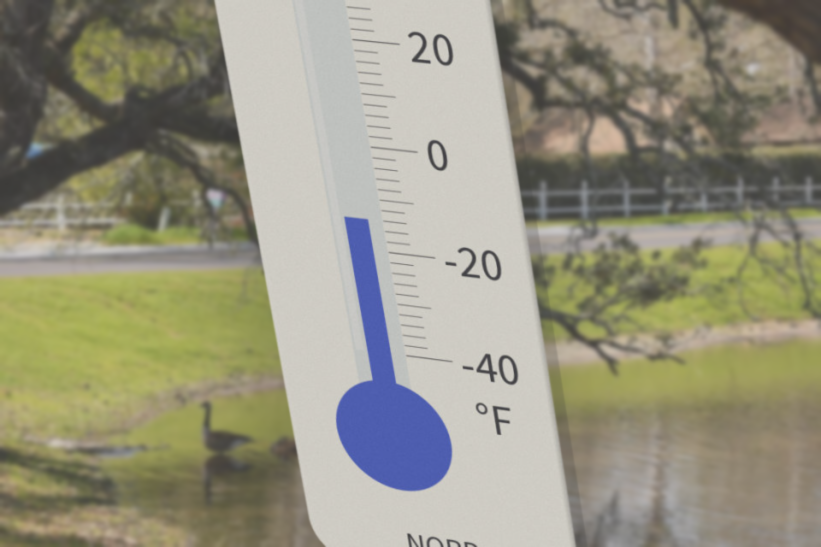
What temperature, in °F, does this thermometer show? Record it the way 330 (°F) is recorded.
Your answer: -14 (°F)
